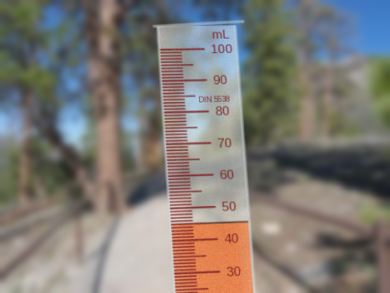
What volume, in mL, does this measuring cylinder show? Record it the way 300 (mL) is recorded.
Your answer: 45 (mL)
